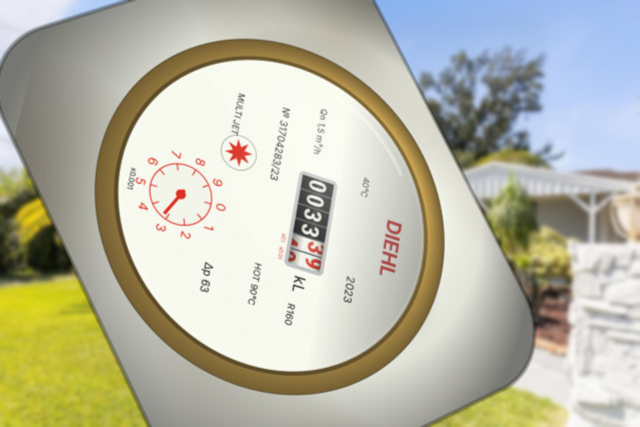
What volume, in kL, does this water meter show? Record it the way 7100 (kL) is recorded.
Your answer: 33.393 (kL)
